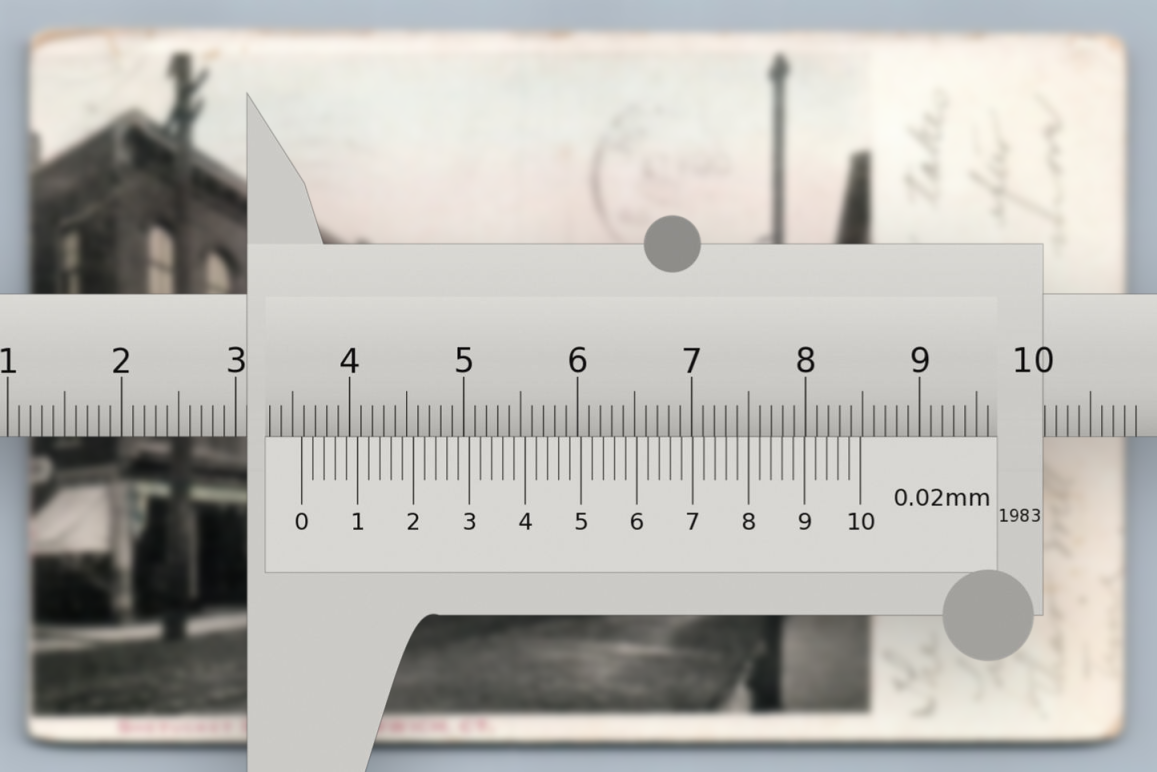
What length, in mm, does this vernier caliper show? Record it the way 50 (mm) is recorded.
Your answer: 35.8 (mm)
